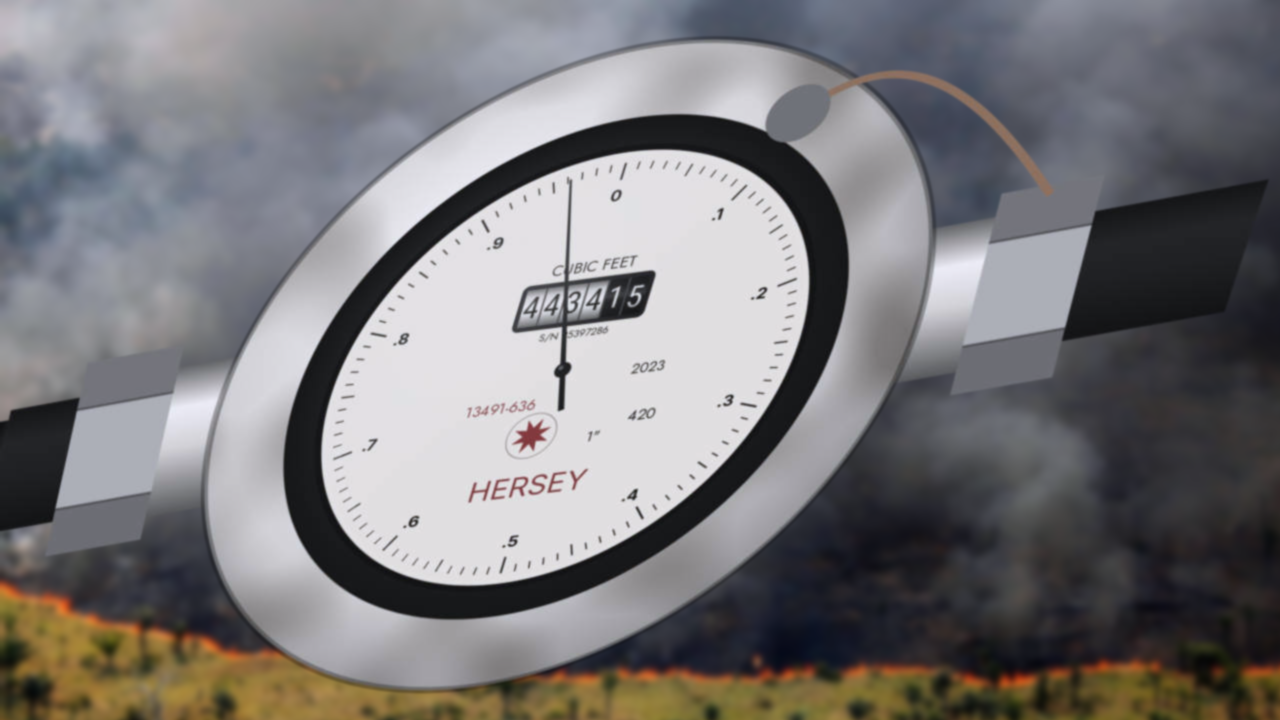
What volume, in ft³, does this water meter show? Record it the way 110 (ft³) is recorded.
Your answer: 443414.96 (ft³)
